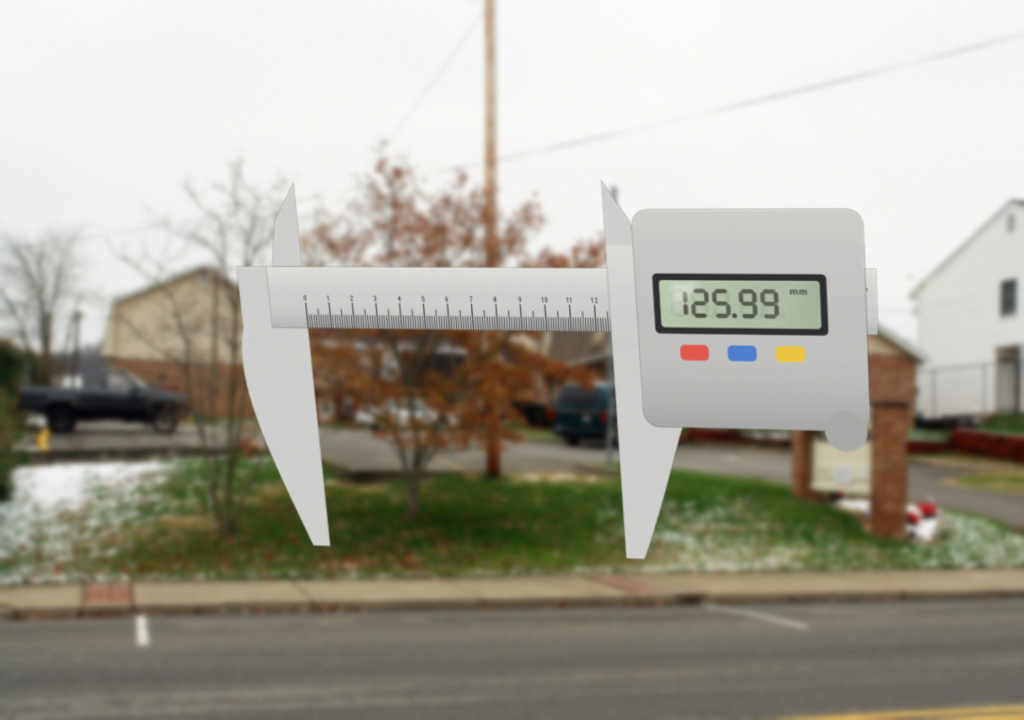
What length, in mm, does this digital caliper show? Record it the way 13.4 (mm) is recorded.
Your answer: 125.99 (mm)
